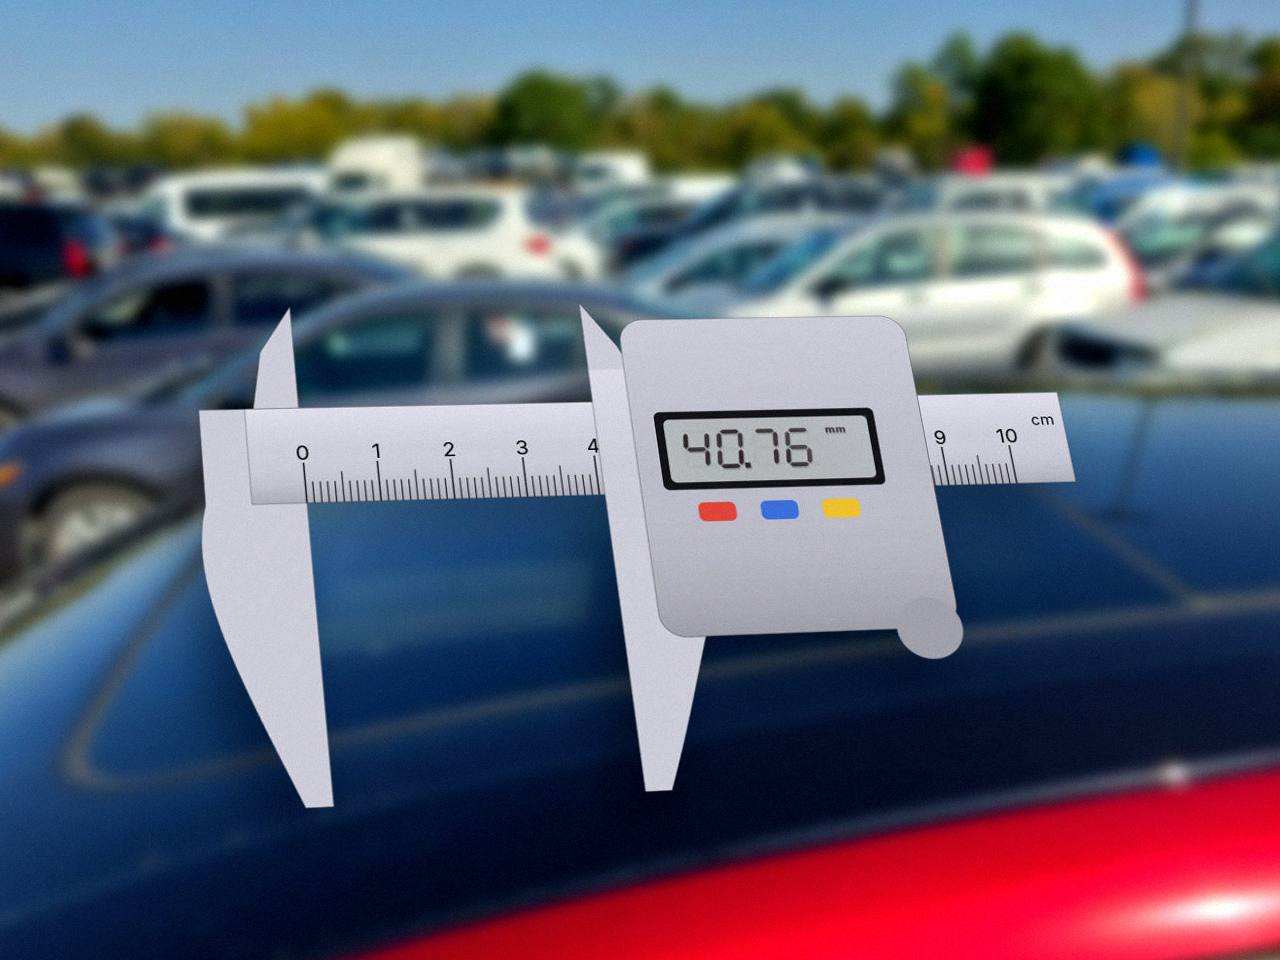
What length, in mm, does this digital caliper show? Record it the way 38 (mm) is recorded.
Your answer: 40.76 (mm)
